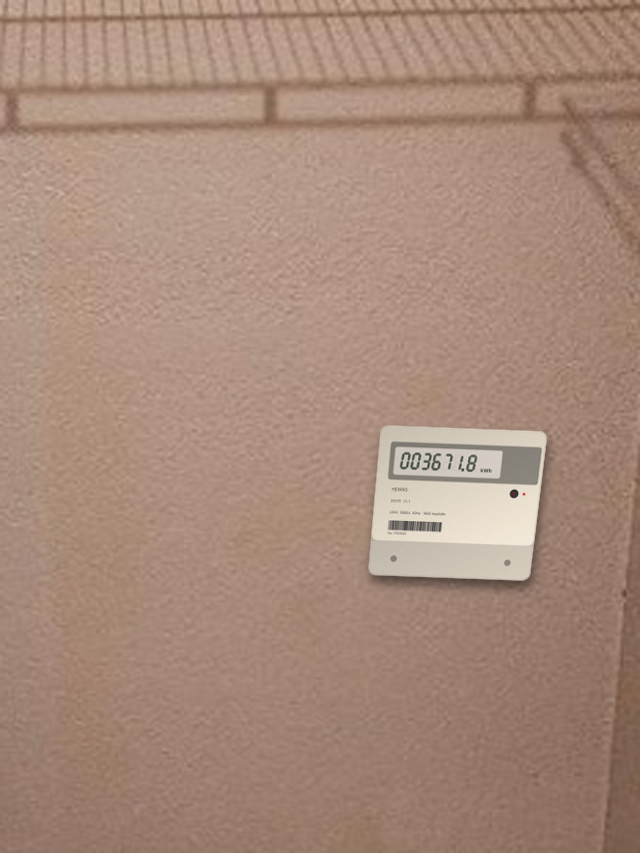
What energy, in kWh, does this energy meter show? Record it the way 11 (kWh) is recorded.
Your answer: 3671.8 (kWh)
